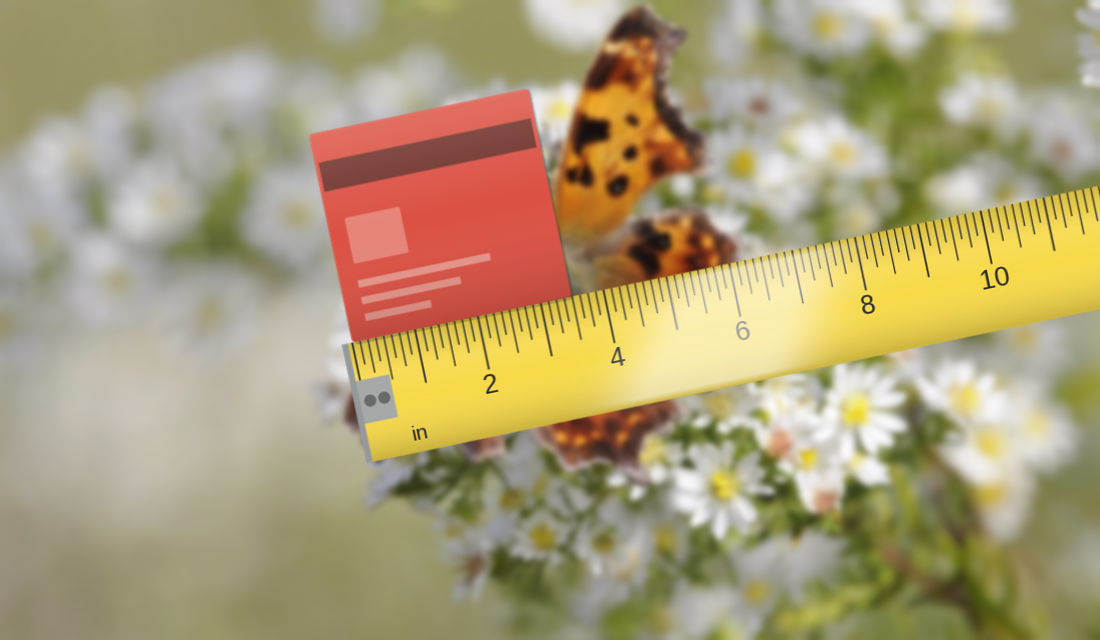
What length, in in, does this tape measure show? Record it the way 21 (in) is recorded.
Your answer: 3.5 (in)
